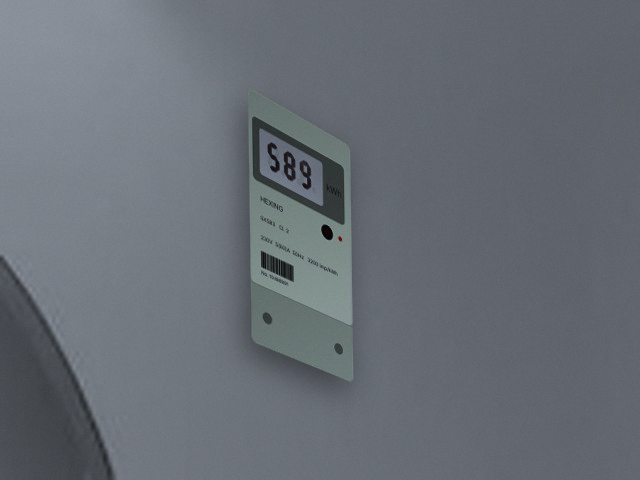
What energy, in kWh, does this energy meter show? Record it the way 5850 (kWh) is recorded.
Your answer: 589 (kWh)
